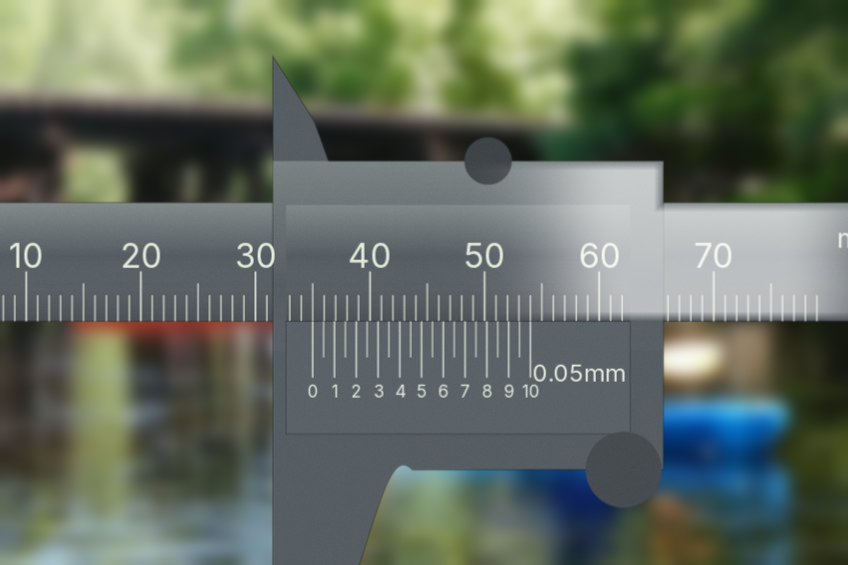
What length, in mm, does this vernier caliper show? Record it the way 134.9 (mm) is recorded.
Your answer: 35.0 (mm)
